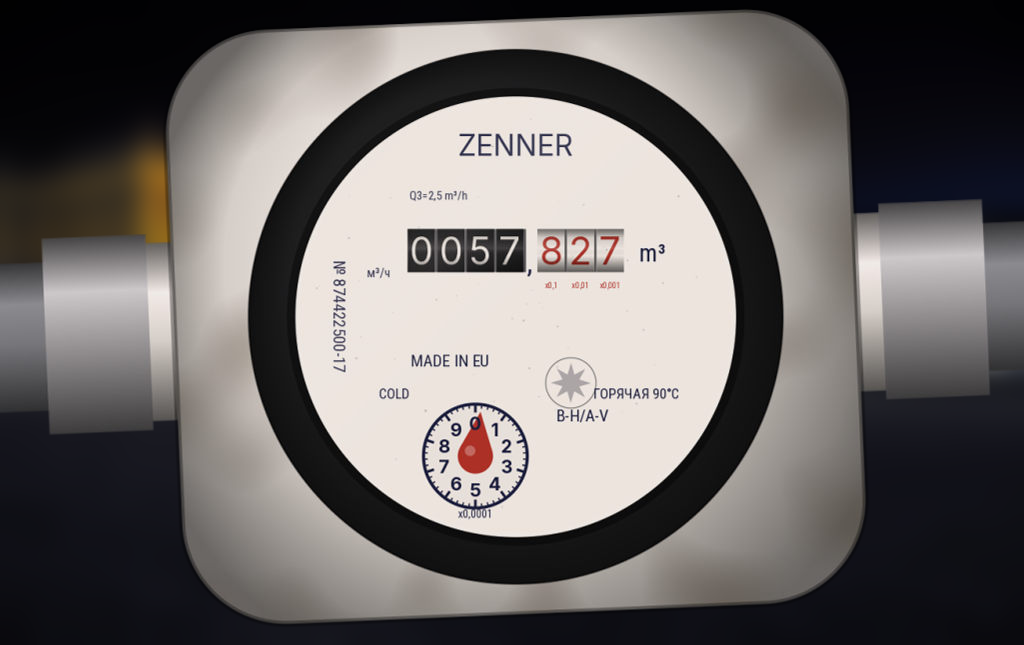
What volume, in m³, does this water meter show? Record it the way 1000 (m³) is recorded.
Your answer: 57.8270 (m³)
